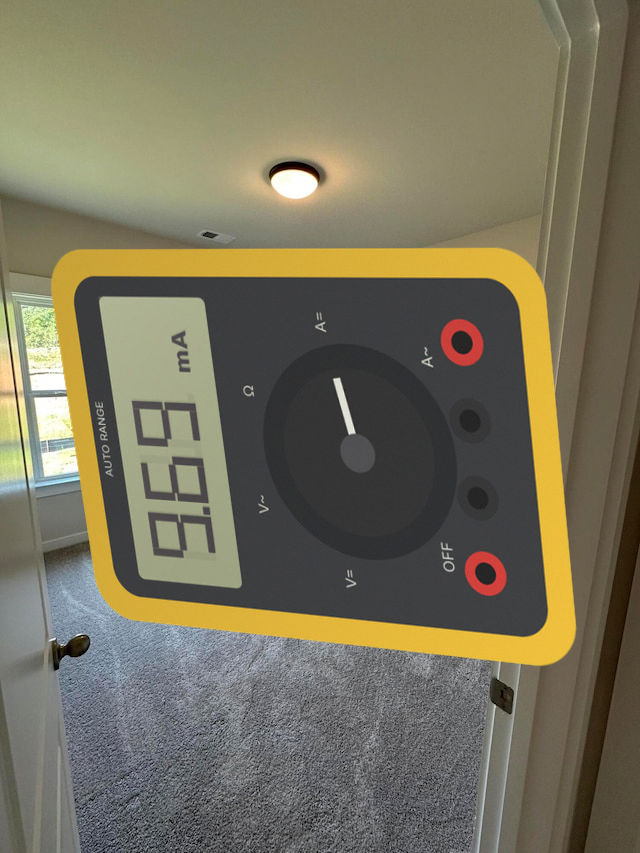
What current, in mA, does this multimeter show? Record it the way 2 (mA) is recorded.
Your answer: 9.69 (mA)
